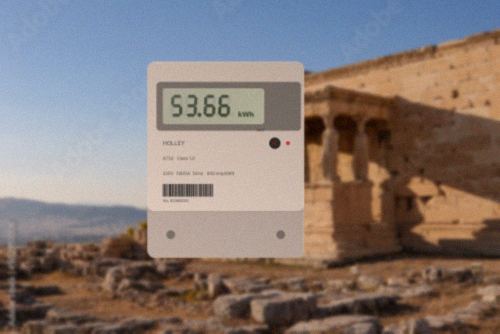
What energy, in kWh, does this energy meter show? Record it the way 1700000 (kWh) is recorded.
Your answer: 53.66 (kWh)
